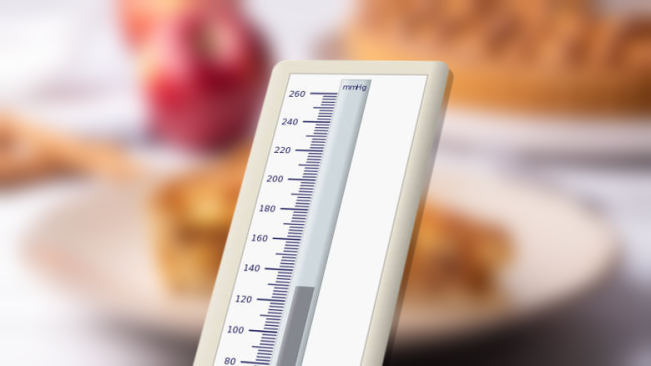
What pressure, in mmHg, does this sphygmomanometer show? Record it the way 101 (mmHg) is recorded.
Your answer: 130 (mmHg)
